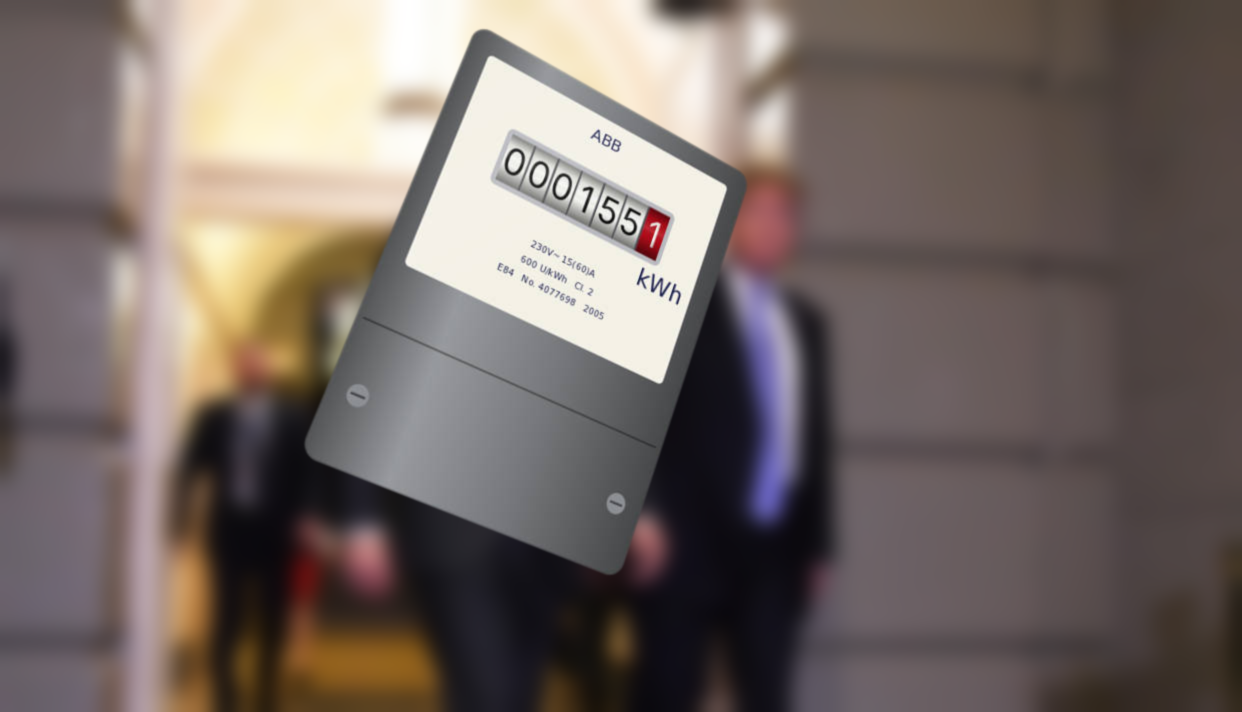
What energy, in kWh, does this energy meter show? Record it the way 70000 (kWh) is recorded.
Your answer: 155.1 (kWh)
